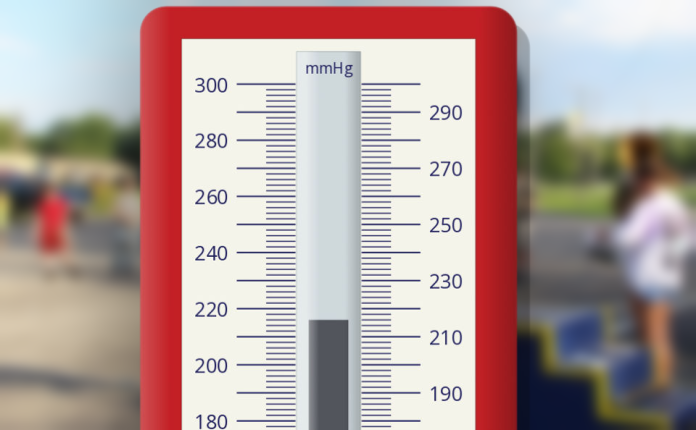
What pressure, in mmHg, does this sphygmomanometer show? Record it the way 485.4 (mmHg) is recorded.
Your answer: 216 (mmHg)
